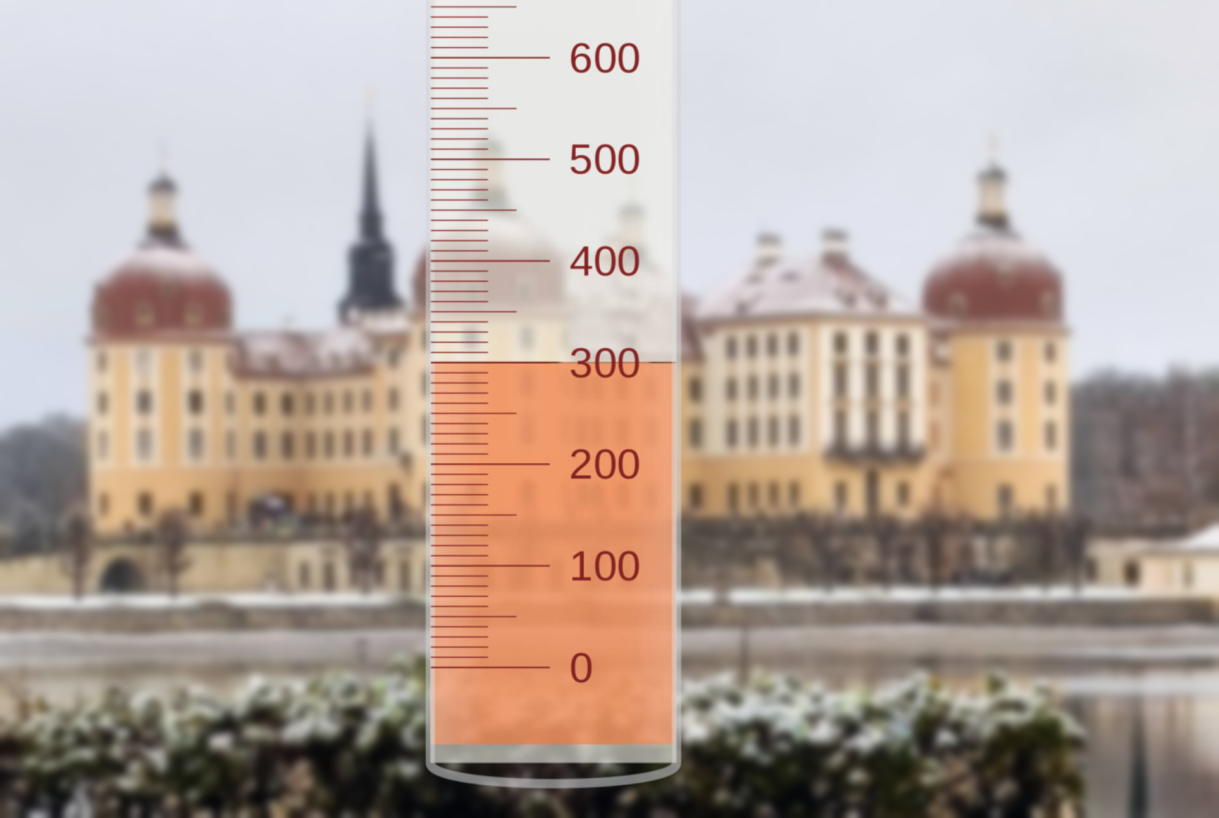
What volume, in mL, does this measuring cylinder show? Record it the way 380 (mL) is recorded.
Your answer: 300 (mL)
